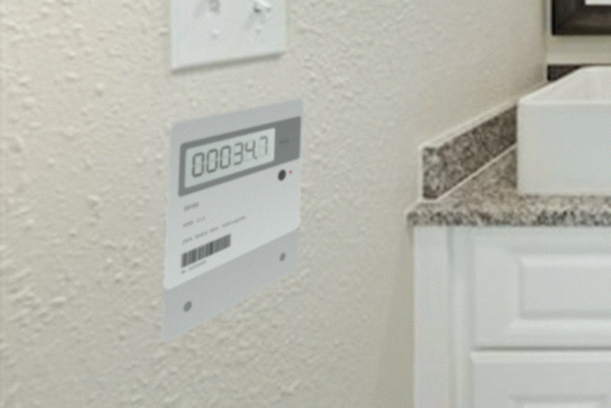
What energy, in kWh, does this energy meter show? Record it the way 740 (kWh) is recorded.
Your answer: 34.7 (kWh)
